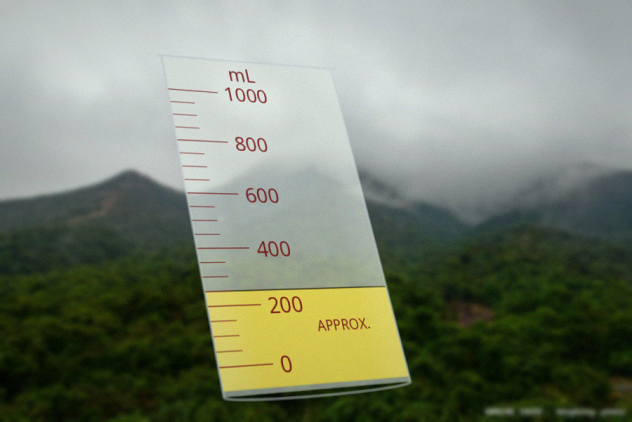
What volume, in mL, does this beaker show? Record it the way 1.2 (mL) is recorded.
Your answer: 250 (mL)
